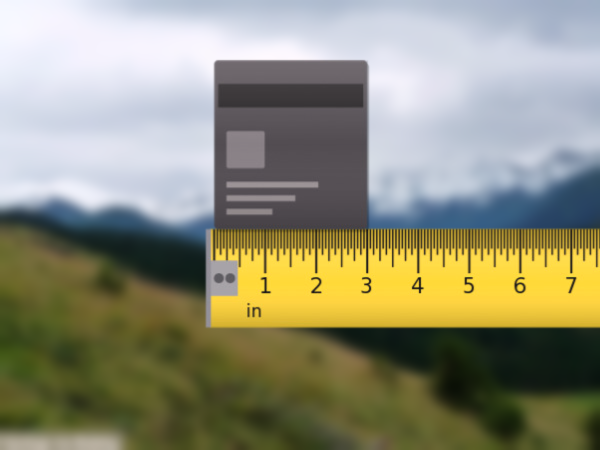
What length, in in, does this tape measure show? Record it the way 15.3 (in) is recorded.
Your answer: 3 (in)
